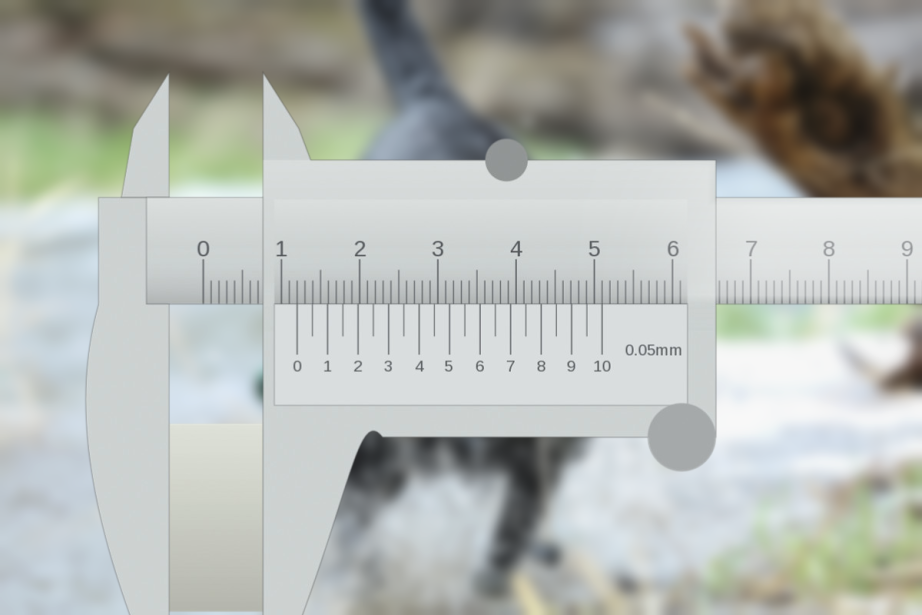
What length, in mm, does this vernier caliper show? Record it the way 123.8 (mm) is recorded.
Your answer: 12.0 (mm)
